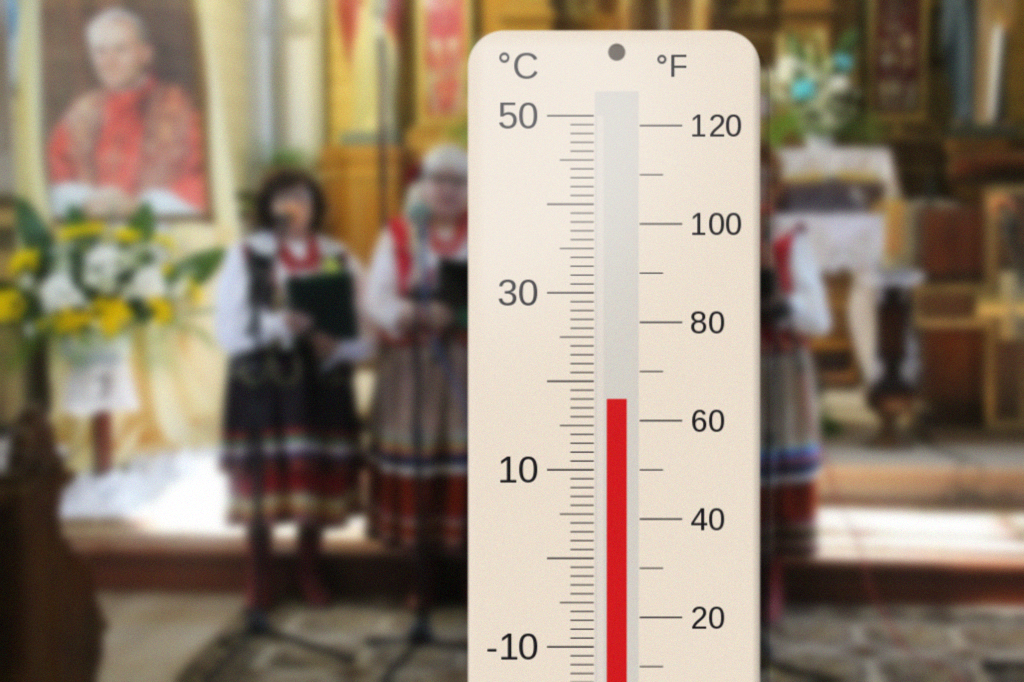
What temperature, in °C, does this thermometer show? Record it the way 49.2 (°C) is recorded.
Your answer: 18 (°C)
